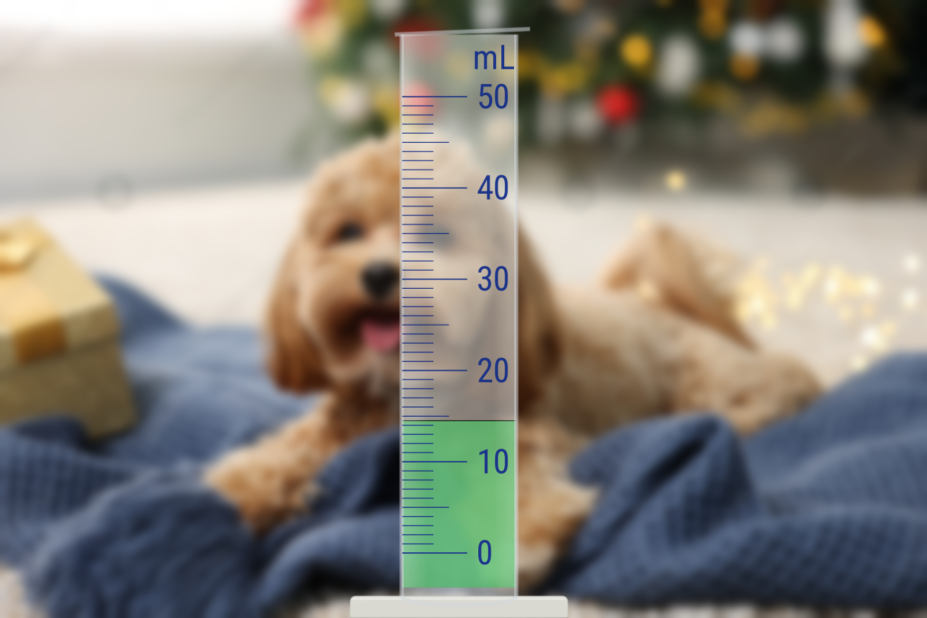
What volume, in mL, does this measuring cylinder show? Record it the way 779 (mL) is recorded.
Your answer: 14.5 (mL)
